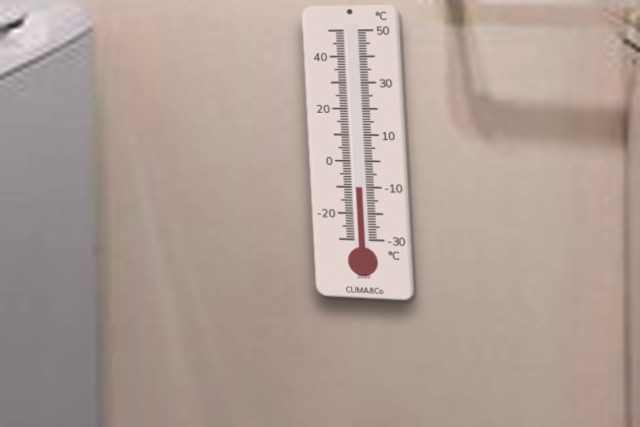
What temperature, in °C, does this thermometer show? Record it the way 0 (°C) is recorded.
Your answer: -10 (°C)
